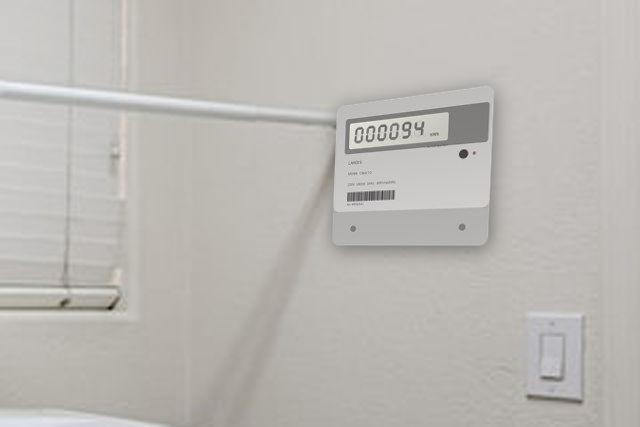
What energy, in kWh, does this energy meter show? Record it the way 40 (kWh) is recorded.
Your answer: 94 (kWh)
